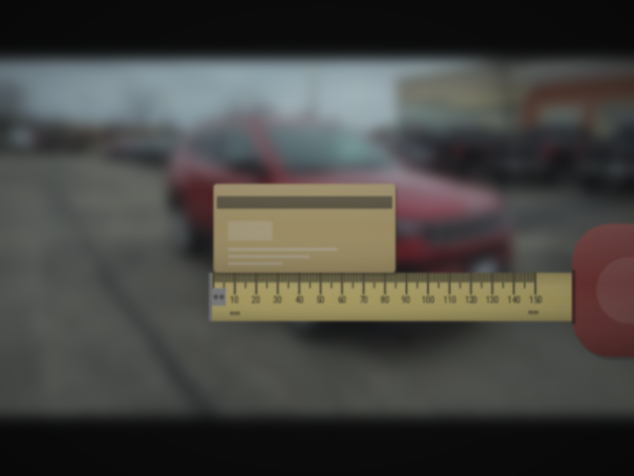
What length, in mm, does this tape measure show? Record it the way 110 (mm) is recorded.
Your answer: 85 (mm)
